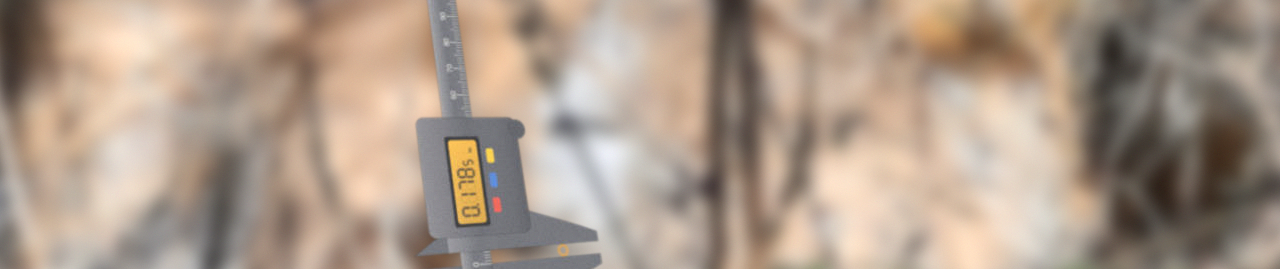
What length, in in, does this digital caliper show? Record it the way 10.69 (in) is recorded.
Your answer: 0.1785 (in)
